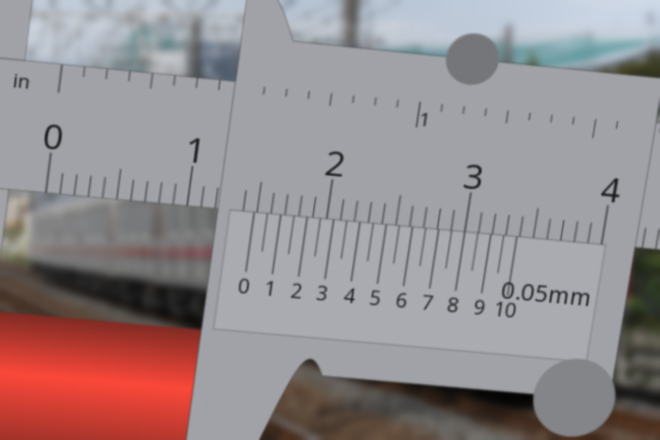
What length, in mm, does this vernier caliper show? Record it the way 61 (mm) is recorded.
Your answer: 14.8 (mm)
